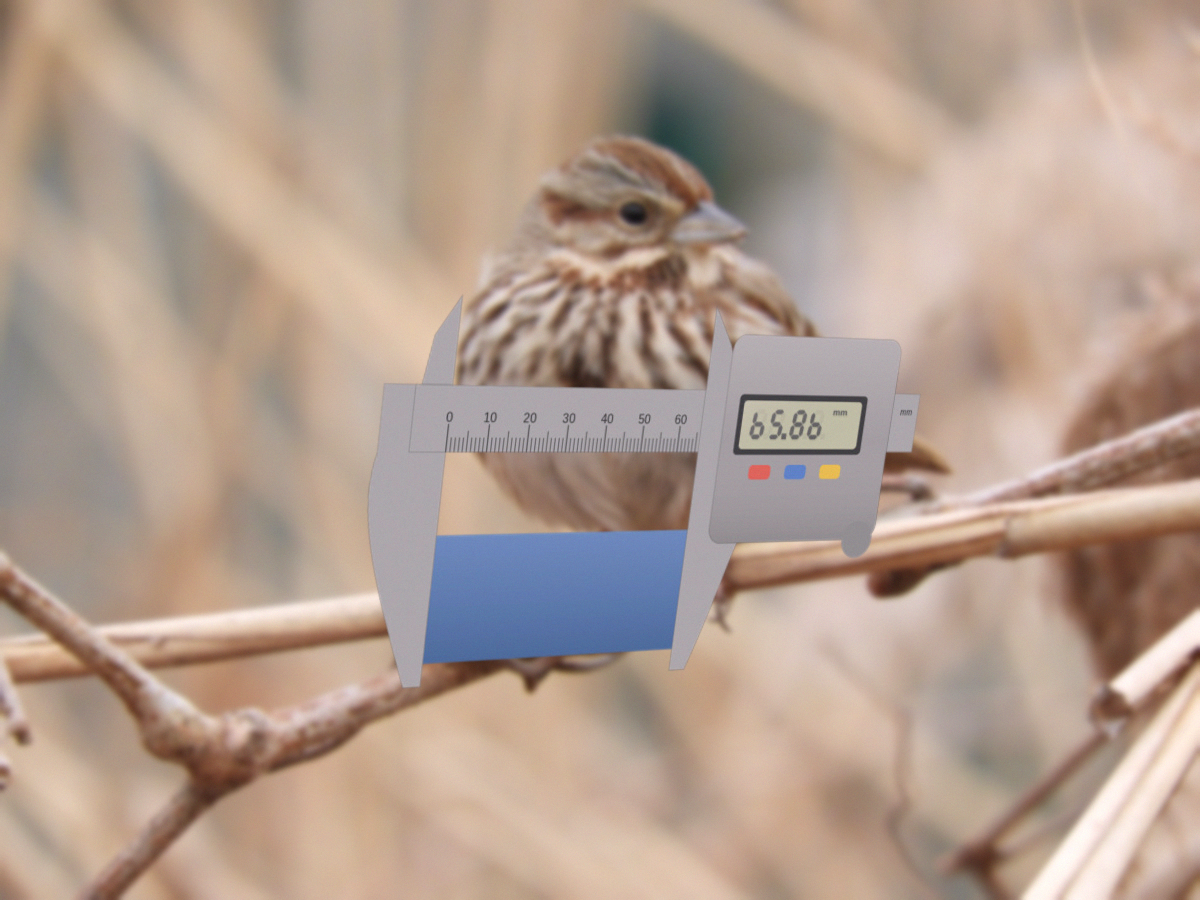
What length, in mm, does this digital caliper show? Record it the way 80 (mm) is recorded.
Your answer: 65.86 (mm)
